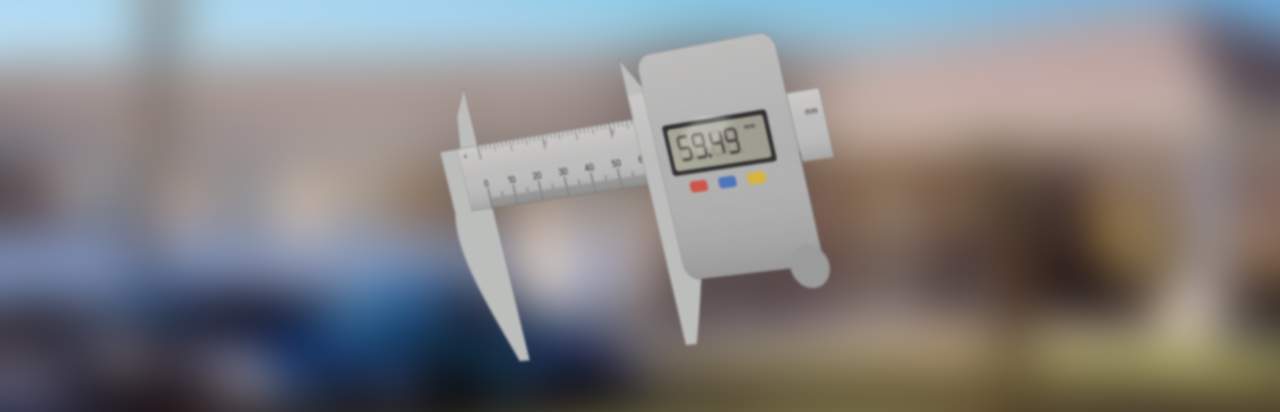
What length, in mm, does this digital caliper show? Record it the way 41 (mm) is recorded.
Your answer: 59.49 (mm)
